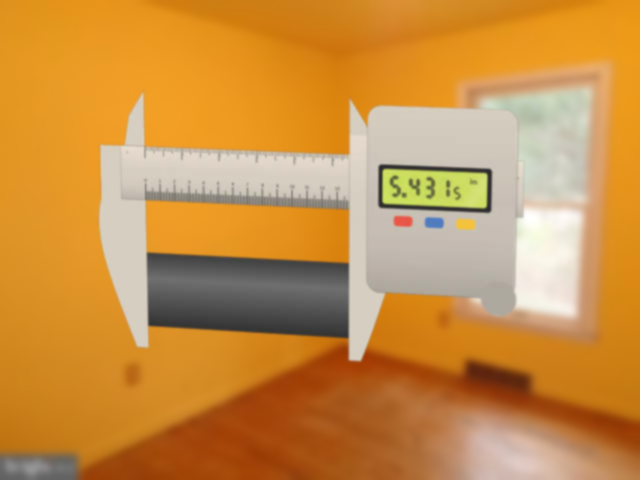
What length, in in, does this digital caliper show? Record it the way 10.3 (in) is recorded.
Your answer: 5.4315 (in)
